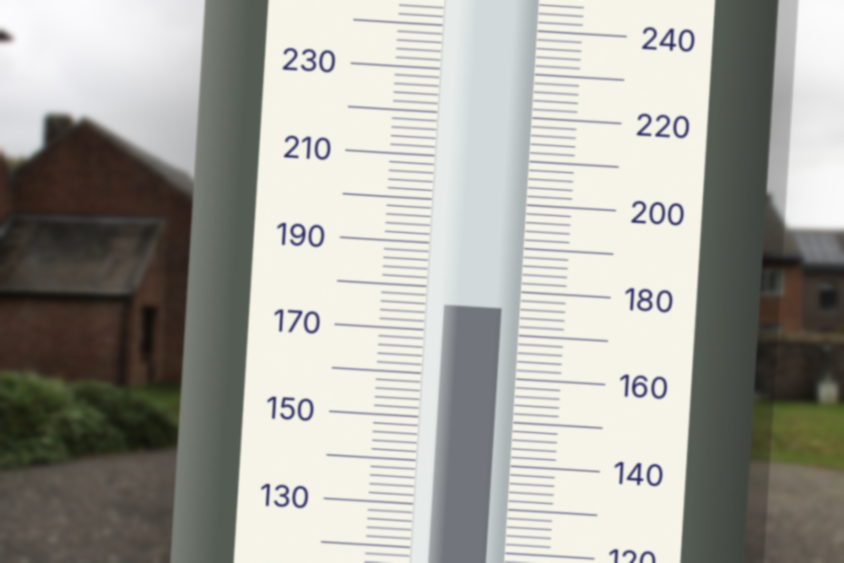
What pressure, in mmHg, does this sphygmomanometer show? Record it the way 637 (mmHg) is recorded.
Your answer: 176 (mmHg)
